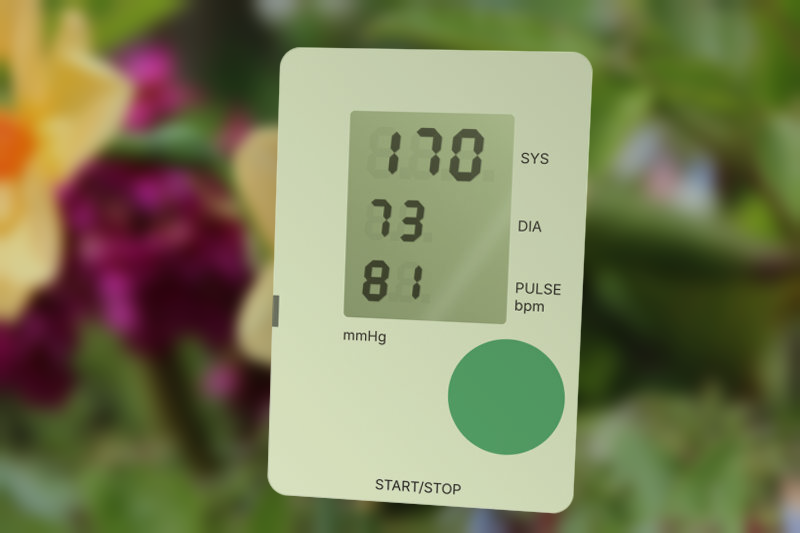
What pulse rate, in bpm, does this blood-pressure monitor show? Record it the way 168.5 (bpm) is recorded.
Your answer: 81 (bpm)
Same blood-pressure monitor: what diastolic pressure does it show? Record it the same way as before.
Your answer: 73 (mmHg)
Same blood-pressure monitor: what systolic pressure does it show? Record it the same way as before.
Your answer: 170 (mmHg)
